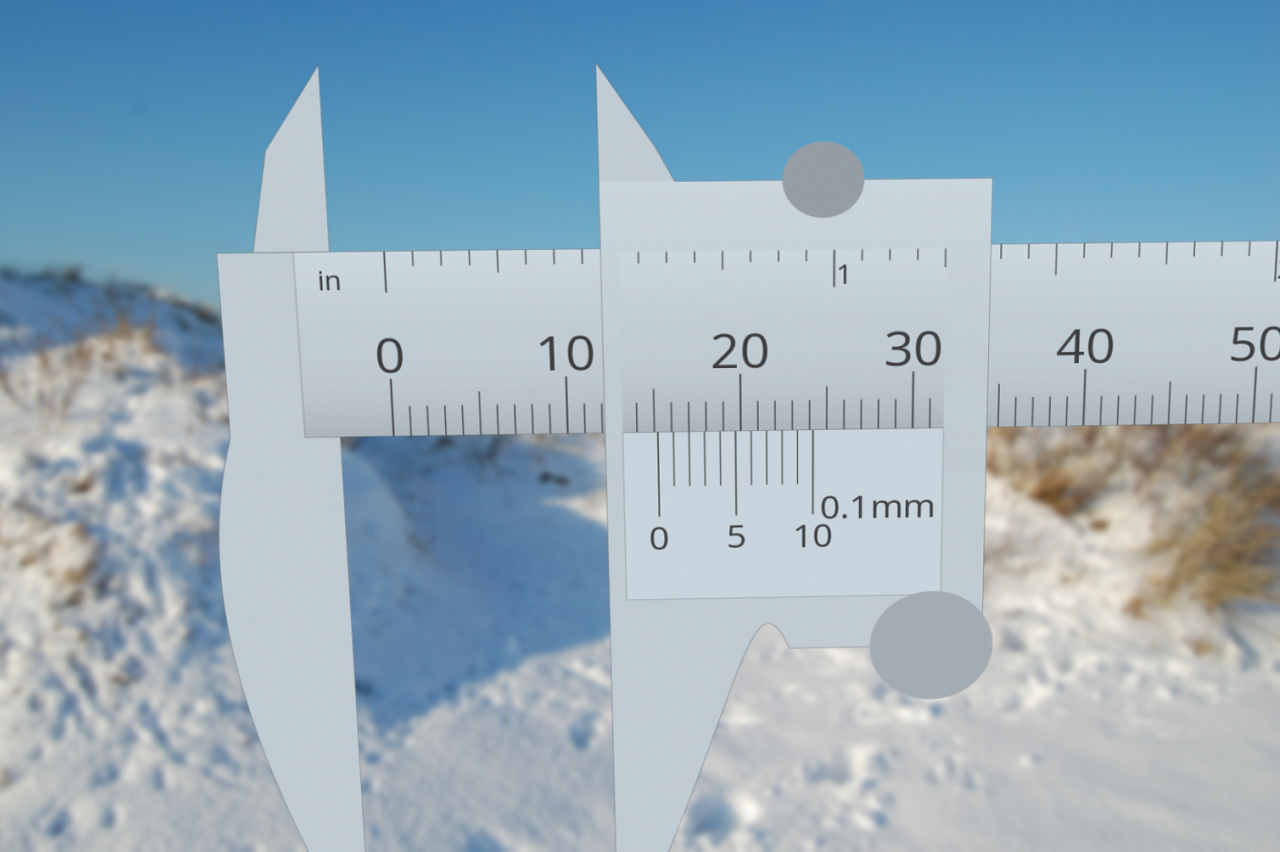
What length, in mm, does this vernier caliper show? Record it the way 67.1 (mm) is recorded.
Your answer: 15.2 (mm)
